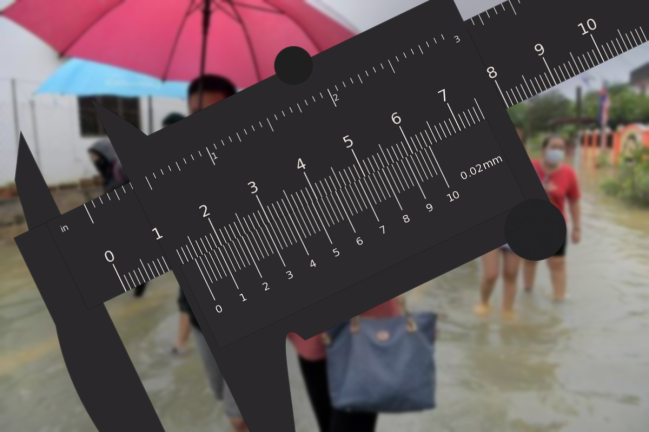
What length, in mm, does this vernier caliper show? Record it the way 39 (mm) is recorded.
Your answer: 14.4 (mm)
